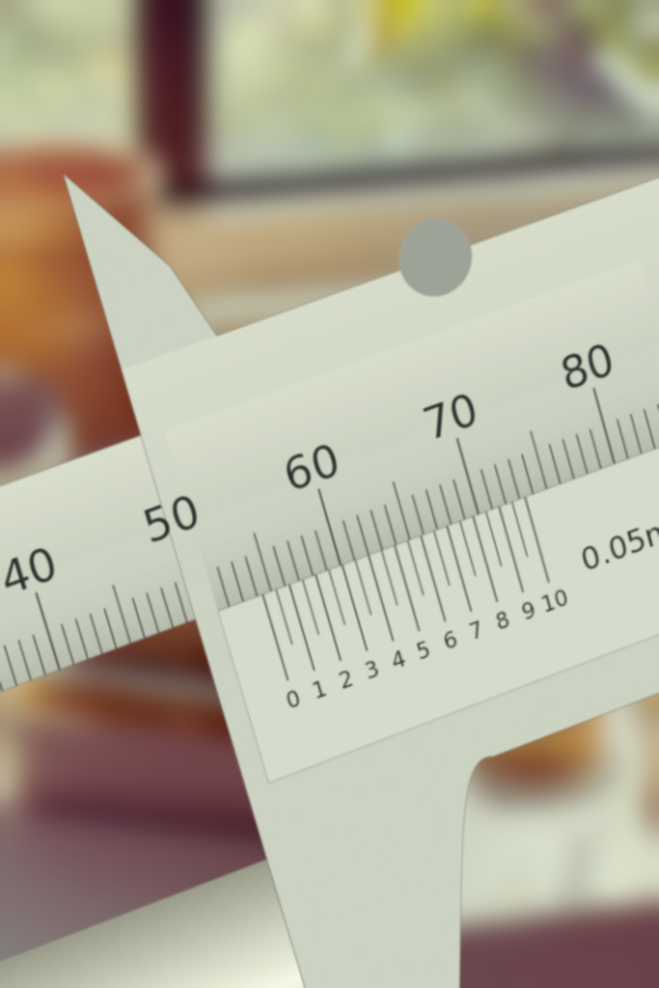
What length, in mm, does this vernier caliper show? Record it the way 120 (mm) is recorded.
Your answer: 54.4 (mm)
